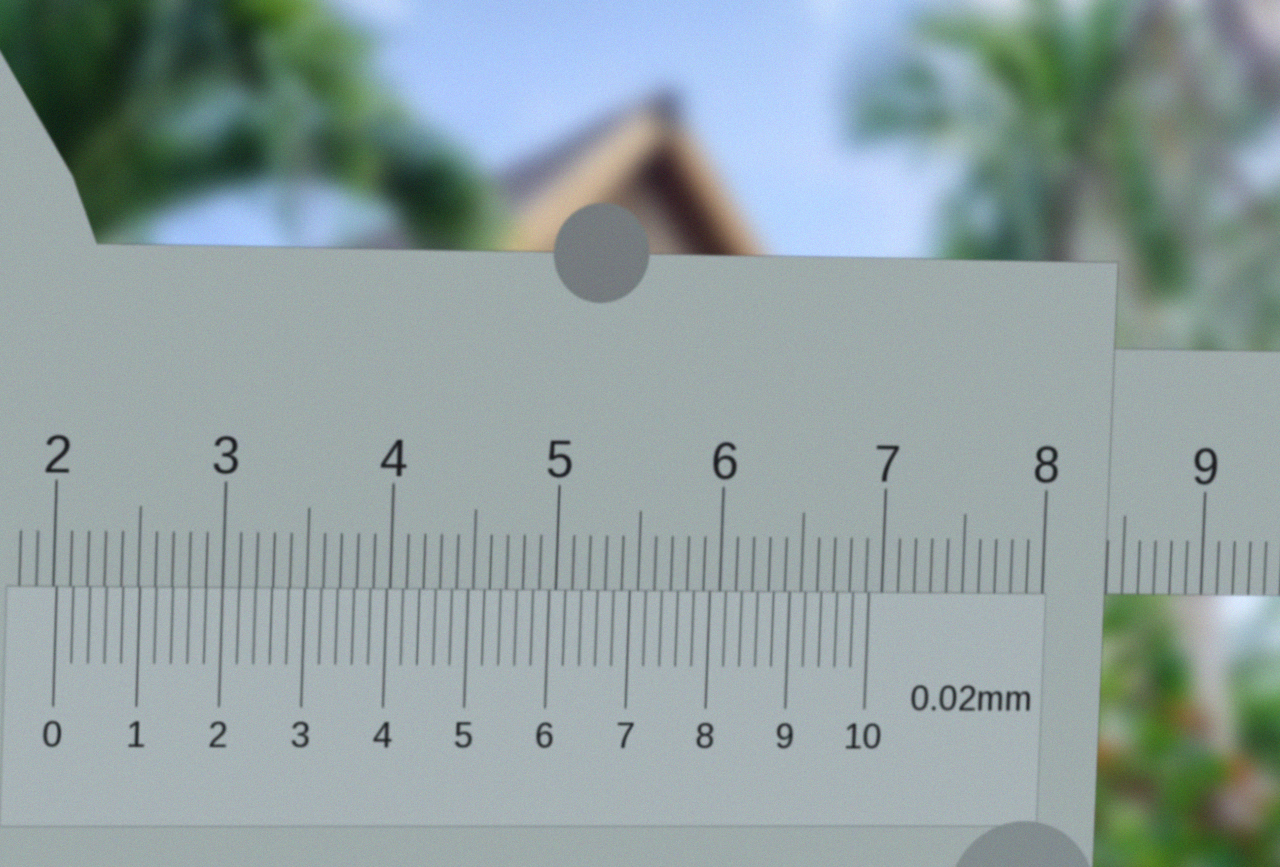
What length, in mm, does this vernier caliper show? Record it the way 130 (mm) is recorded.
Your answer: 20.2 (mm)
